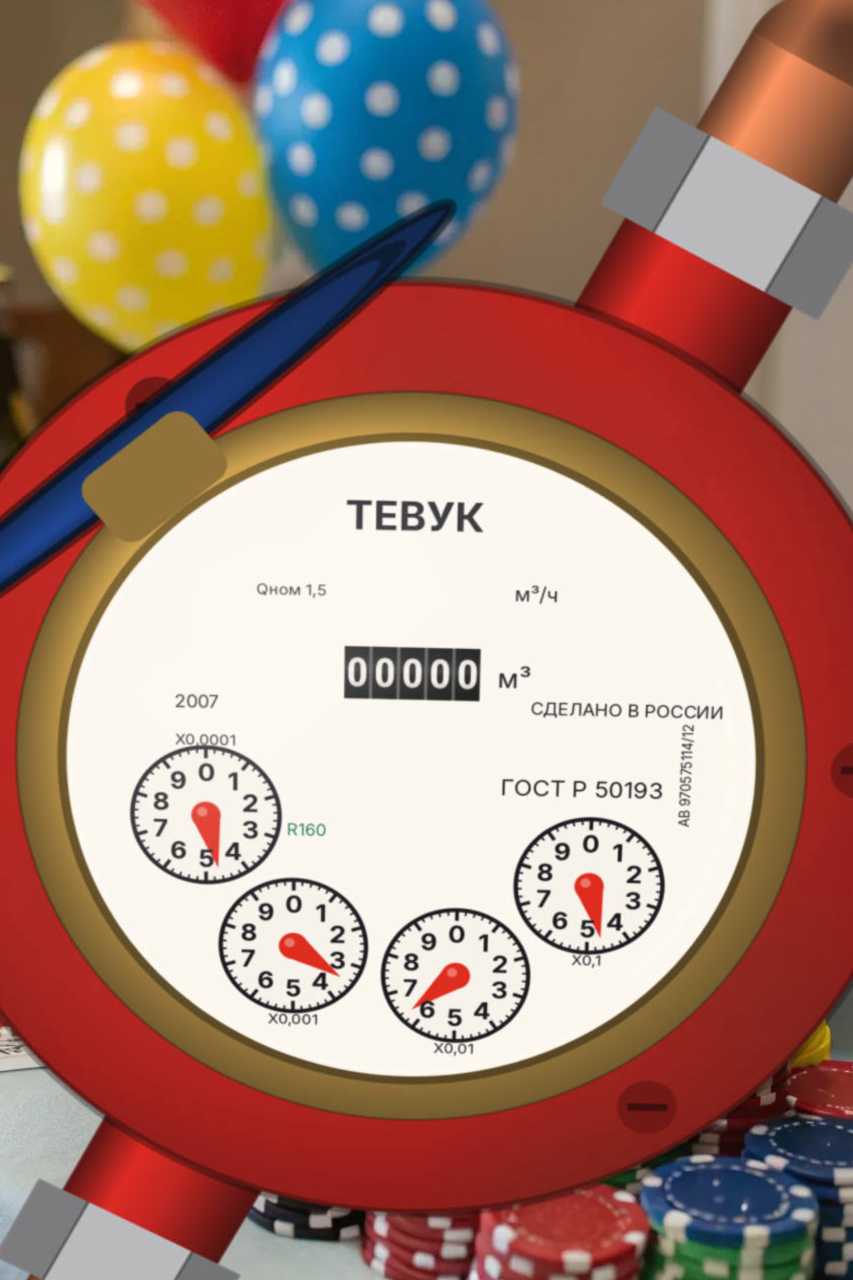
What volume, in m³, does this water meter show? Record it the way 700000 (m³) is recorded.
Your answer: 0.4634 (m³)
